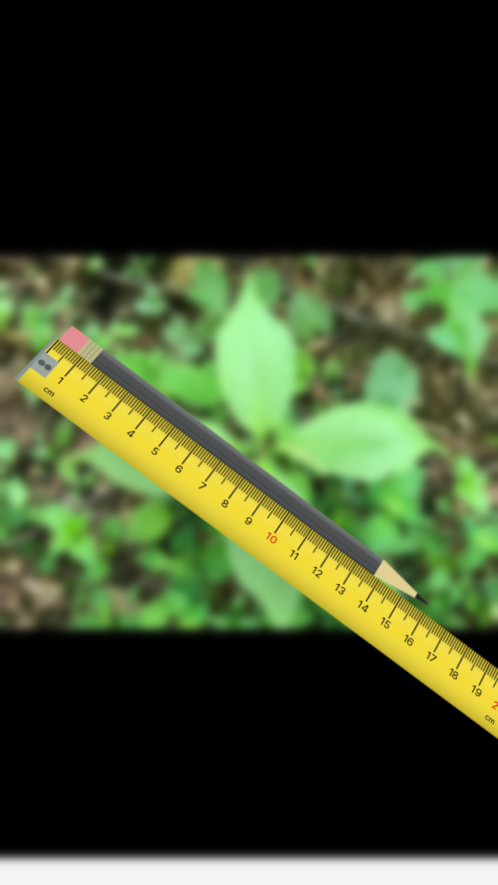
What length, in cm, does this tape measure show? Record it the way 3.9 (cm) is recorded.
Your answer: 16 (cm)
